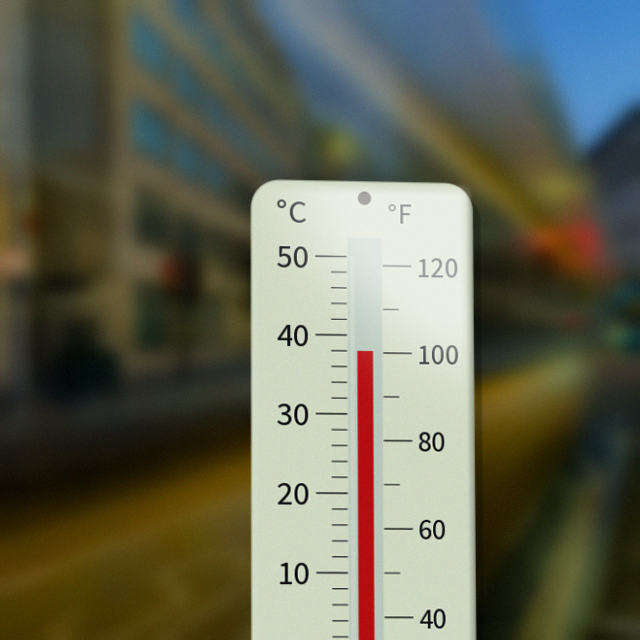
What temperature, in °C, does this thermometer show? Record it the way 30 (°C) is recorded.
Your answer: 38 (°C)
